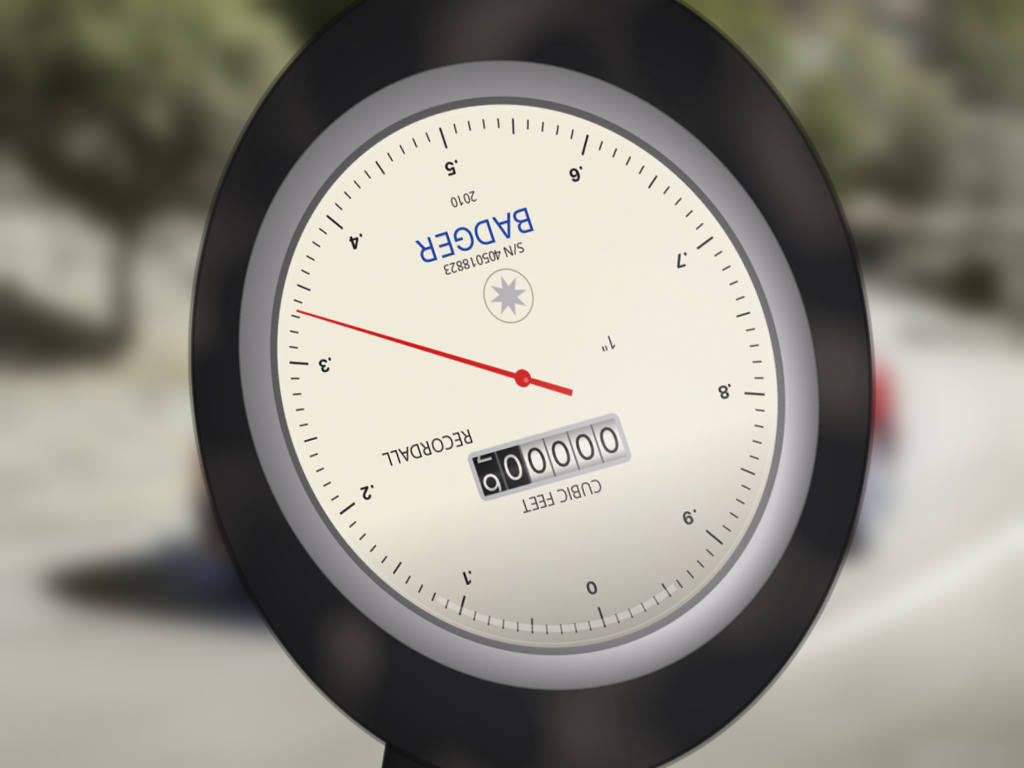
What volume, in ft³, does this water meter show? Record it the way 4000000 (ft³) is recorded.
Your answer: 6.33 (ft³)
